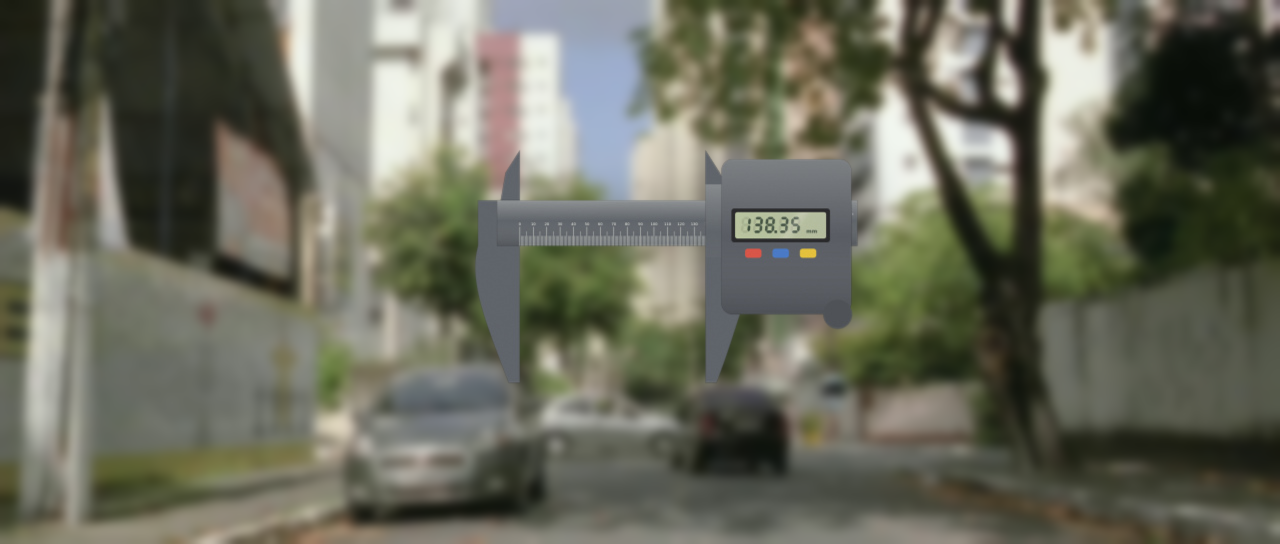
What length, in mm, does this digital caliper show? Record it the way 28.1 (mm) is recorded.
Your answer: 138.35 (mm)
